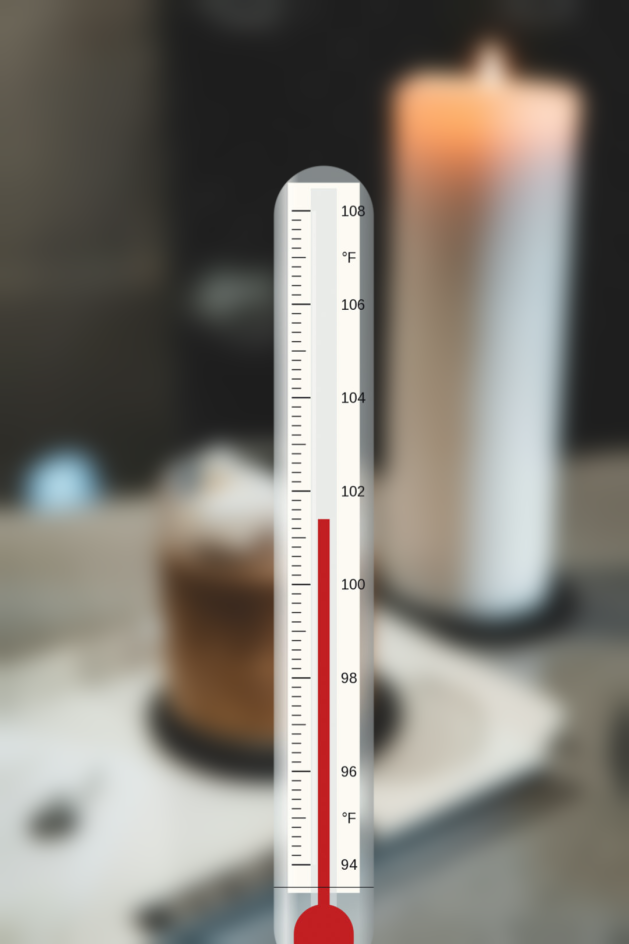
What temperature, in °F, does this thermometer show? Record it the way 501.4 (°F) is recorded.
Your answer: 101.4 (°F)
